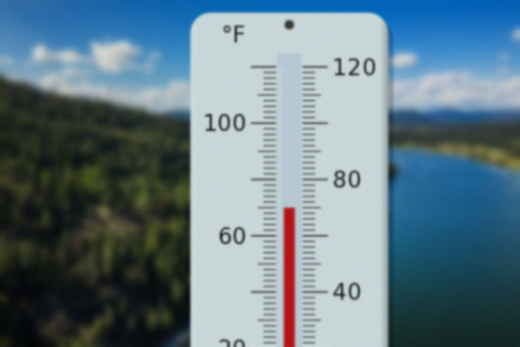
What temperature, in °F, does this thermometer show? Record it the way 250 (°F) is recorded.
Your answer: 70 (°F)
